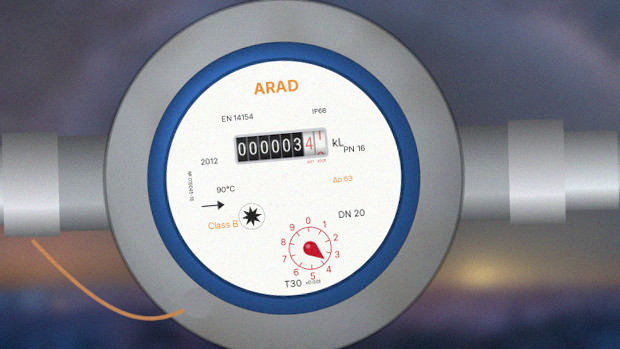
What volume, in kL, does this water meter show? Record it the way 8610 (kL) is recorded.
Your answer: 3.413 (kL)
